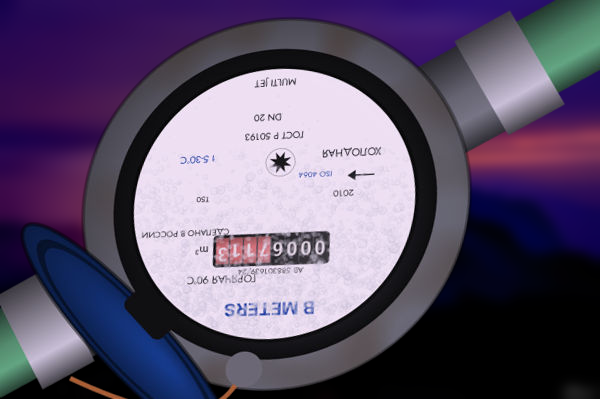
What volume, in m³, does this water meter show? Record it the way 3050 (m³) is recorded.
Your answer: 6.7113 (m³)
